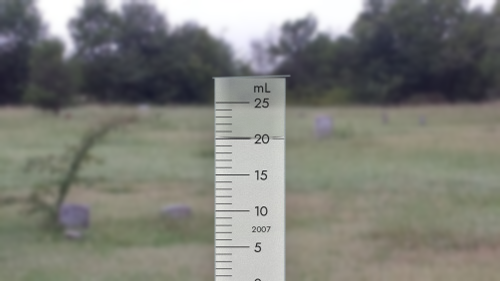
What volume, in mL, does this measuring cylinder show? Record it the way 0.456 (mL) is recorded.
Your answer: 20 (mL)
